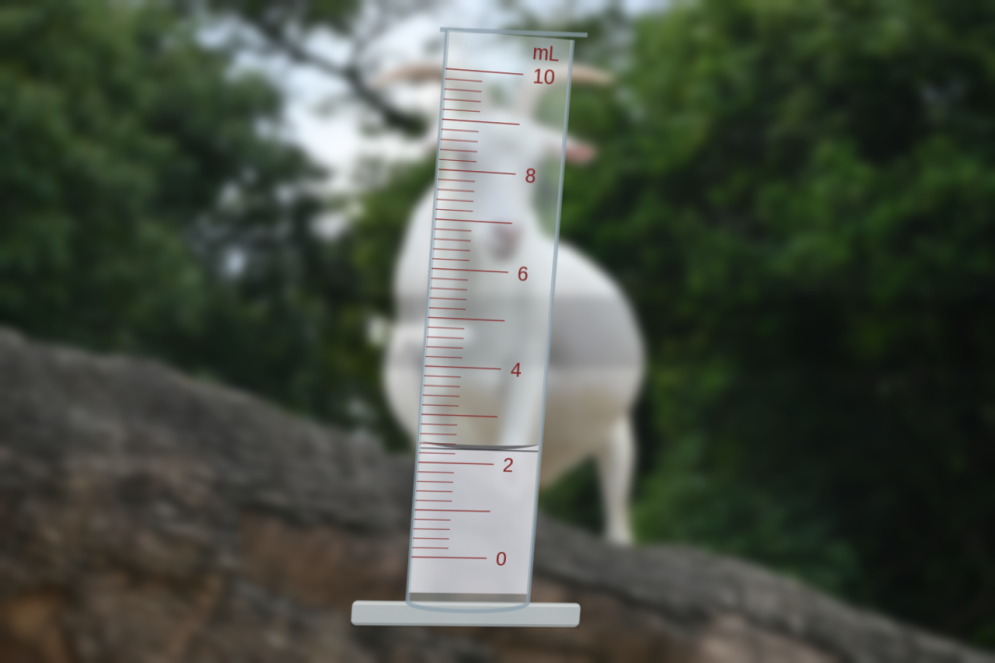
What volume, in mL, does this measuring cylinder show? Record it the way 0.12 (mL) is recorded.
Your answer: 2.3 (mL)
